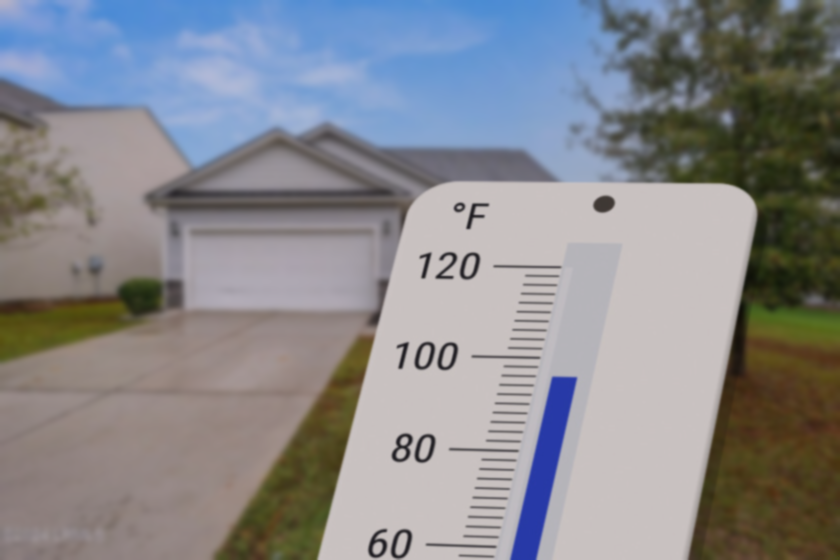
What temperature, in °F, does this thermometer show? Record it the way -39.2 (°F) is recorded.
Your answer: 96 (°F)
